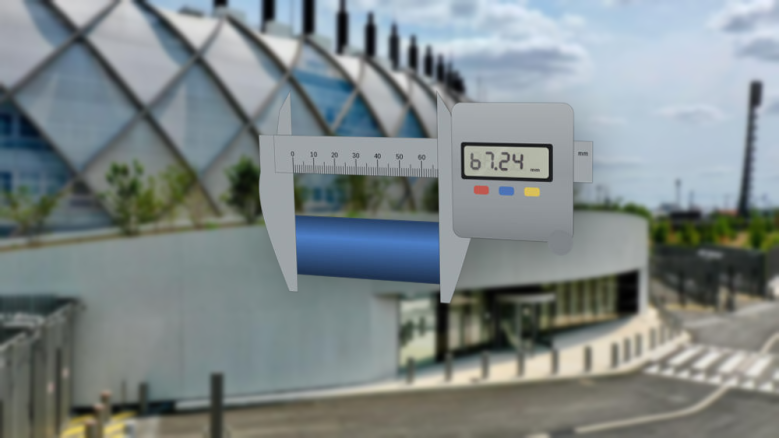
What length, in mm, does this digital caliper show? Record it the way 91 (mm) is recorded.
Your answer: 67.24 (mm)
